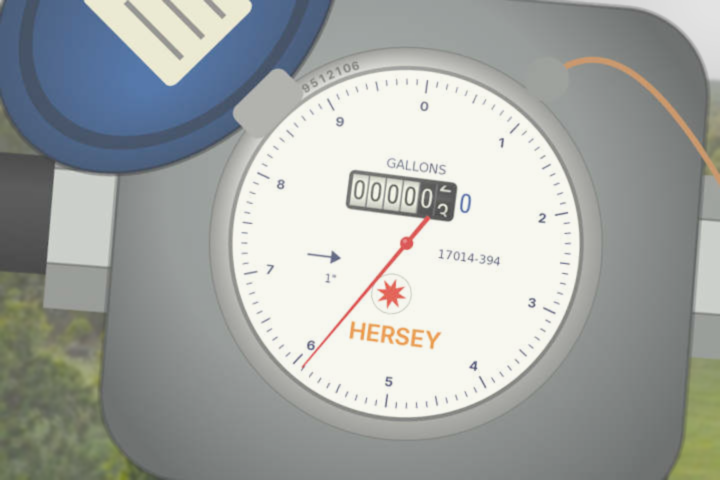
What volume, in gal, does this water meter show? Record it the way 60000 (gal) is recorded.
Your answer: 25.9 (gal)
